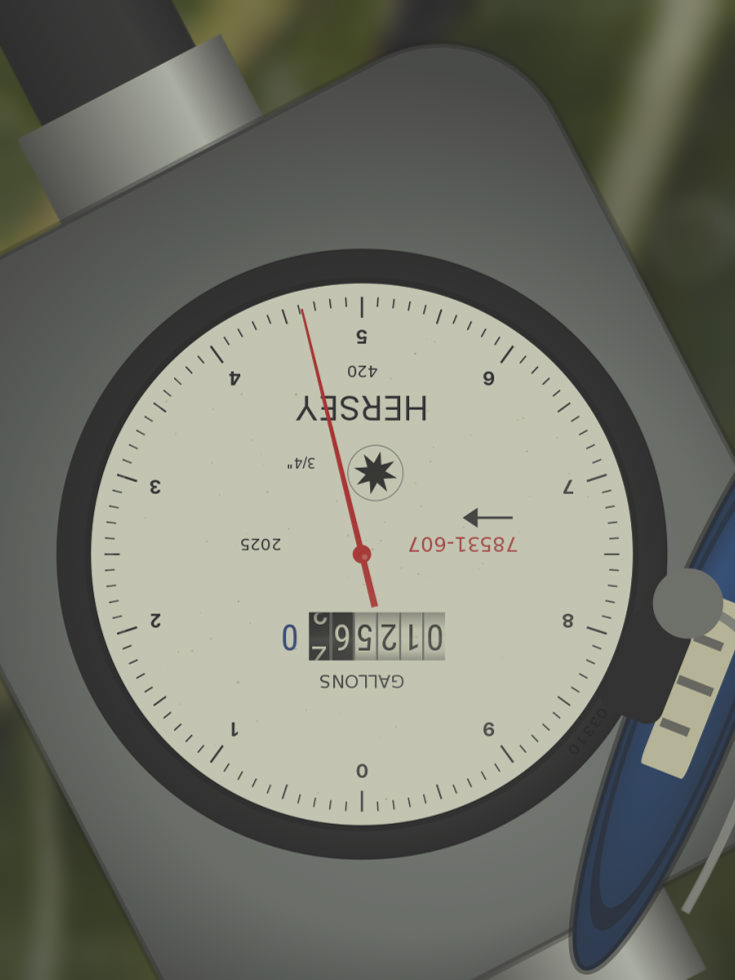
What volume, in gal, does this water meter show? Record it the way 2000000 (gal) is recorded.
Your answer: 125624.6 (gal)
